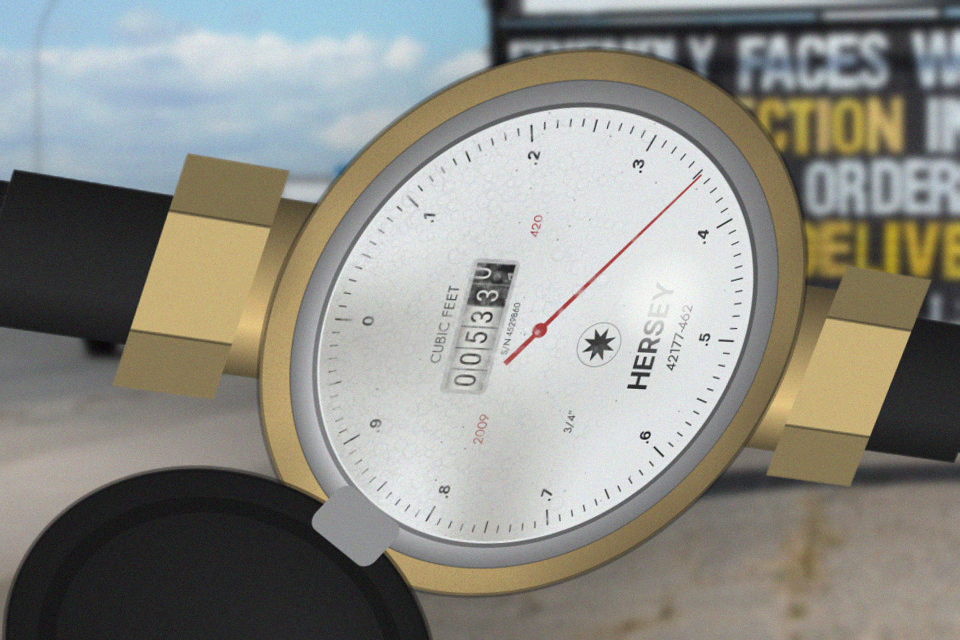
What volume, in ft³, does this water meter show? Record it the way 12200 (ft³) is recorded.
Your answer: 5330.35 (ft³)
